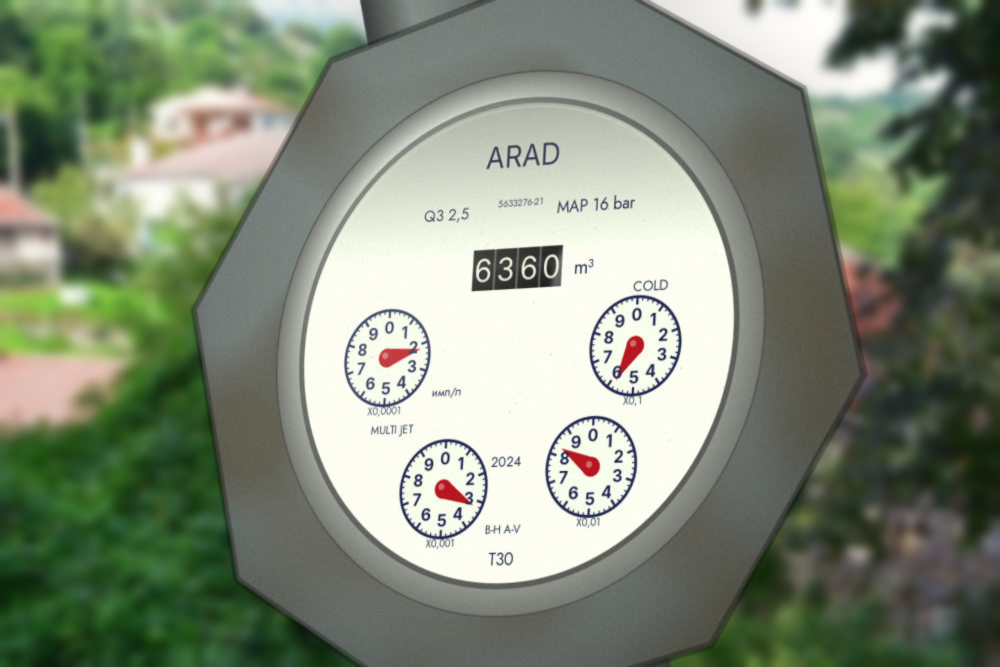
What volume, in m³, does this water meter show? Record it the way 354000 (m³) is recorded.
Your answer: 6360.5832 (m³)
